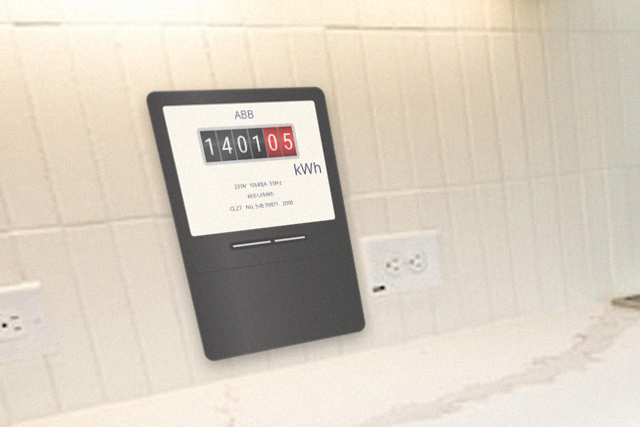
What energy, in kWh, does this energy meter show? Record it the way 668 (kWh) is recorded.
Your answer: 1401.05 (kWh)
